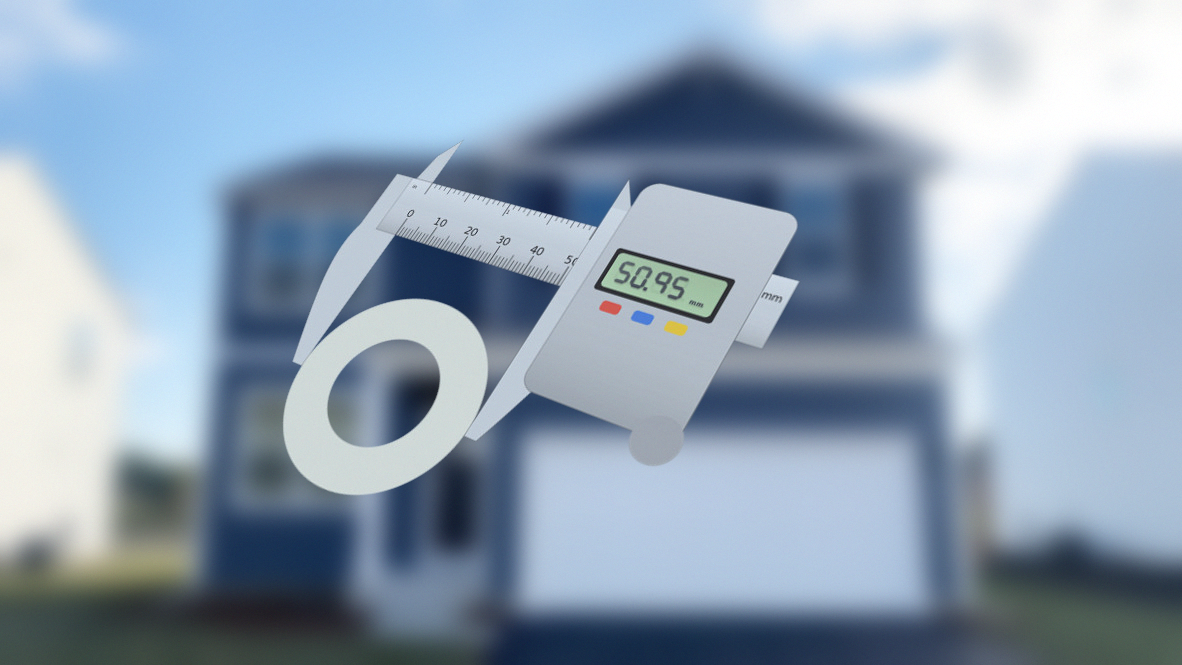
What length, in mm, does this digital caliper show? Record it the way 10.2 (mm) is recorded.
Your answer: 50.95 (mm)
